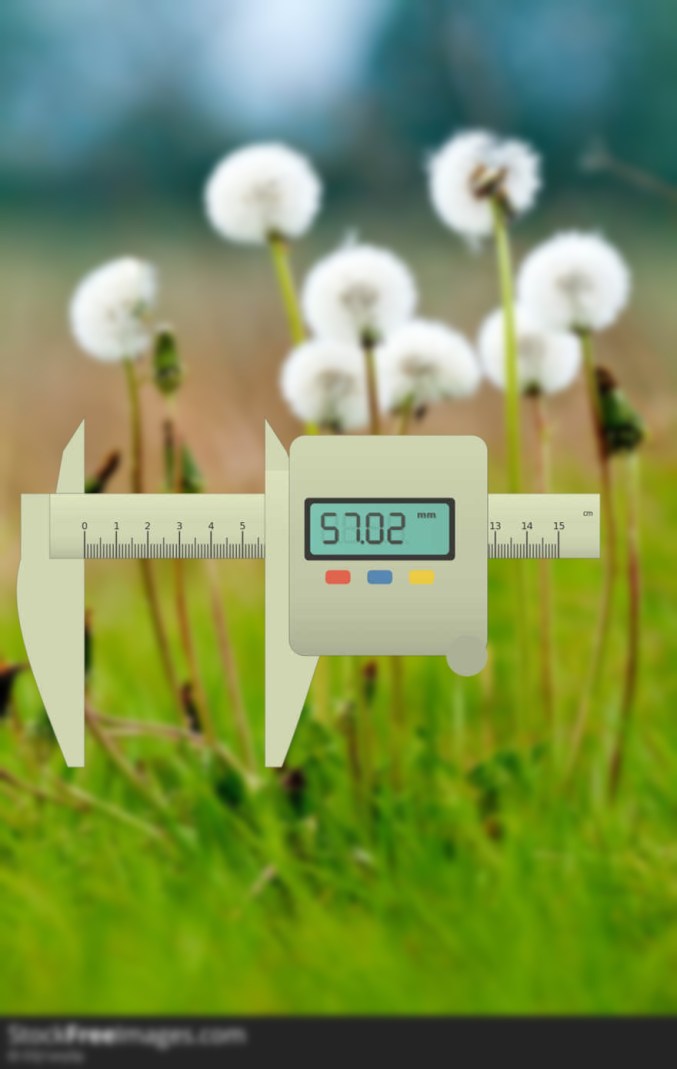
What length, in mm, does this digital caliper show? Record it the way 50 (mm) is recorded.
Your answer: 57.02 (mm)
